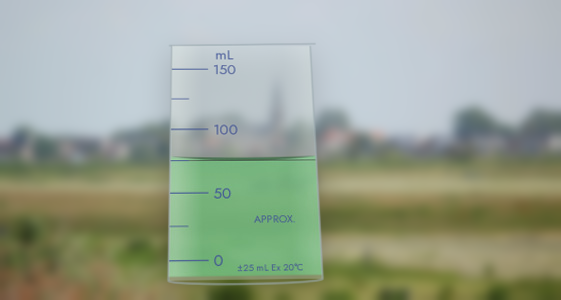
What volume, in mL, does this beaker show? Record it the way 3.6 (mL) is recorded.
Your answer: 75 (mL)
